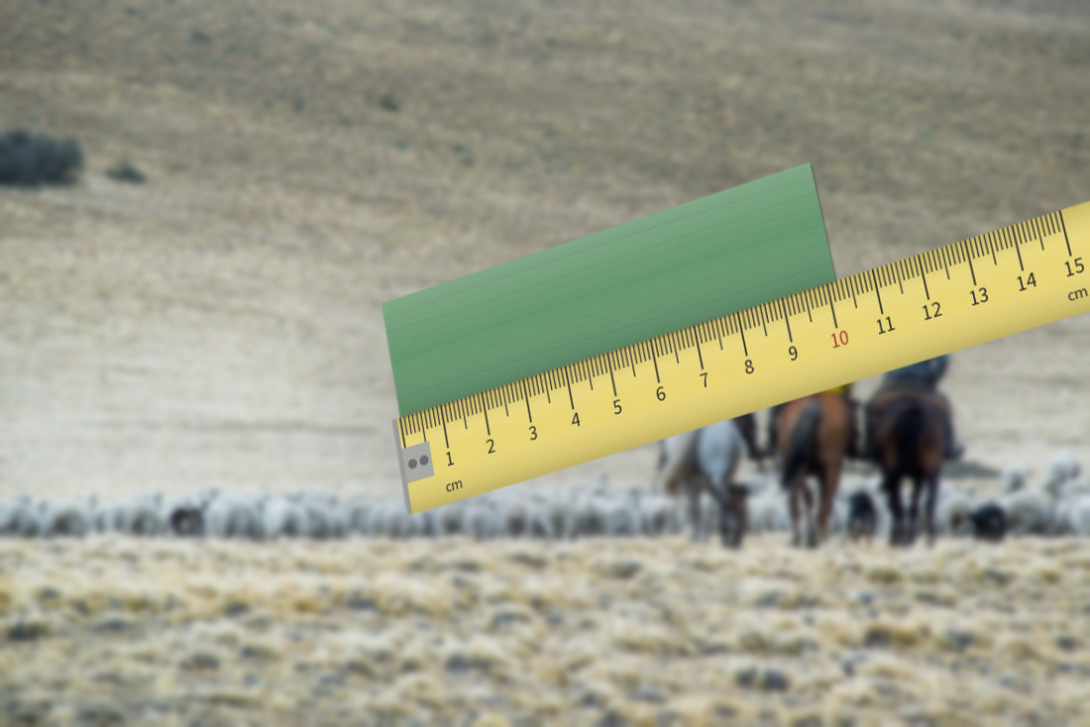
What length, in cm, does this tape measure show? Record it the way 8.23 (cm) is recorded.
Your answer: 10.2 (cm)
